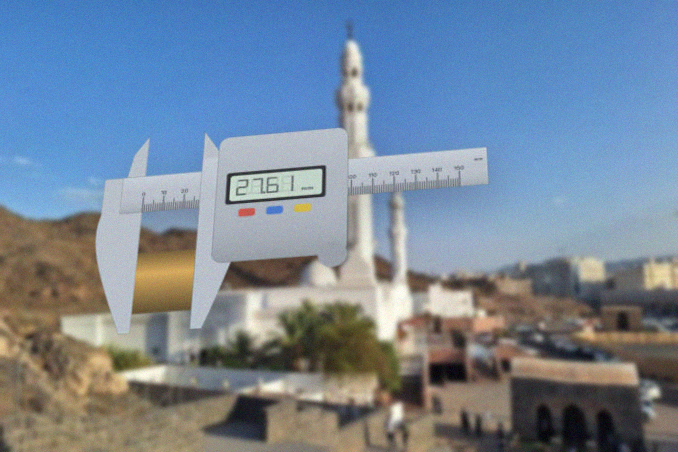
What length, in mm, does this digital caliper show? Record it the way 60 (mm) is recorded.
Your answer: 27.61 (mm)
